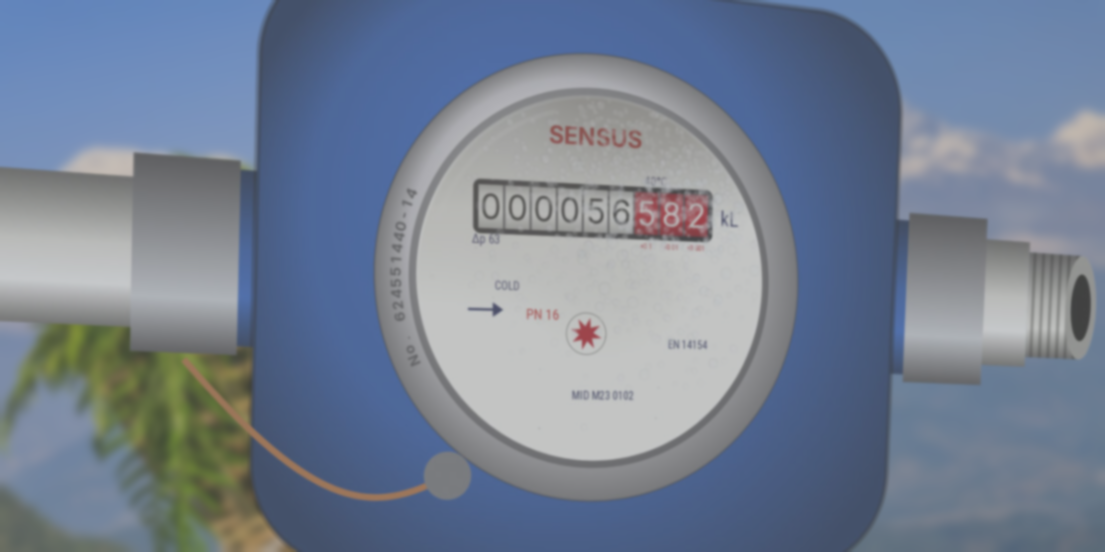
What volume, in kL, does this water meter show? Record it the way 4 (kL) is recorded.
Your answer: 56.582 (kL)
